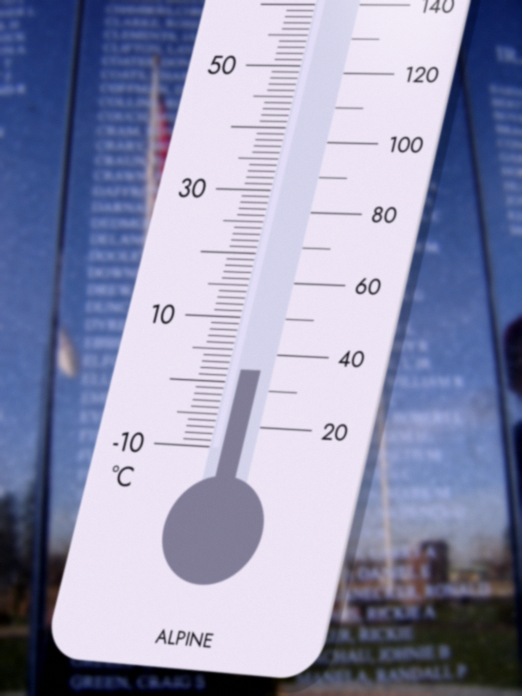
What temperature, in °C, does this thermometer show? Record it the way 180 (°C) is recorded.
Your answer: 2 (°C)
